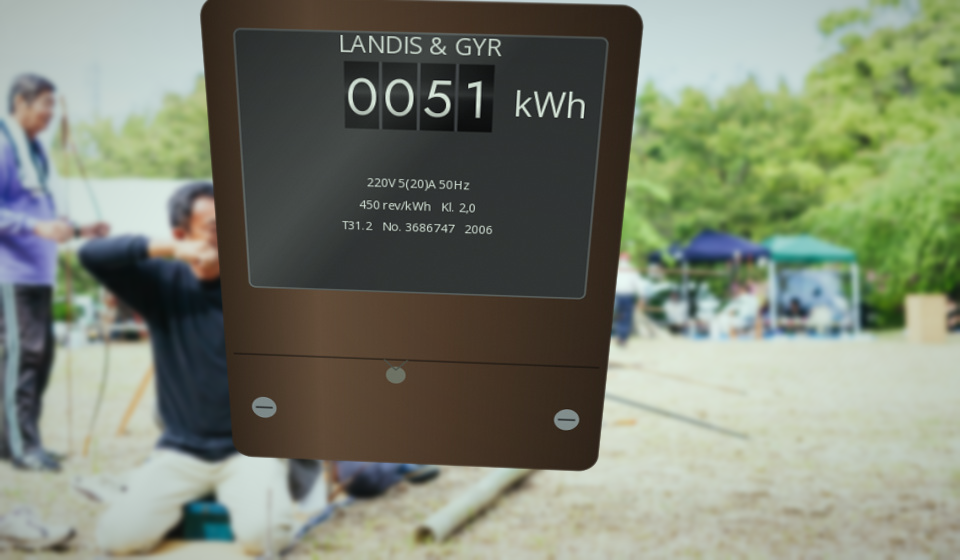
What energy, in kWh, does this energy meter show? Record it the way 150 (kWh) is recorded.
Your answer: 51 (kWh)
